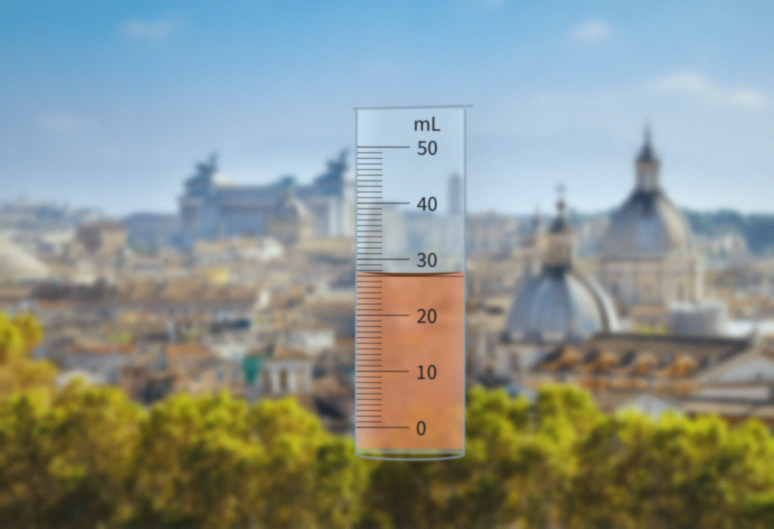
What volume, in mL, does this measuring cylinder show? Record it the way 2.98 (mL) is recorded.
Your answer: 27 (mL)
